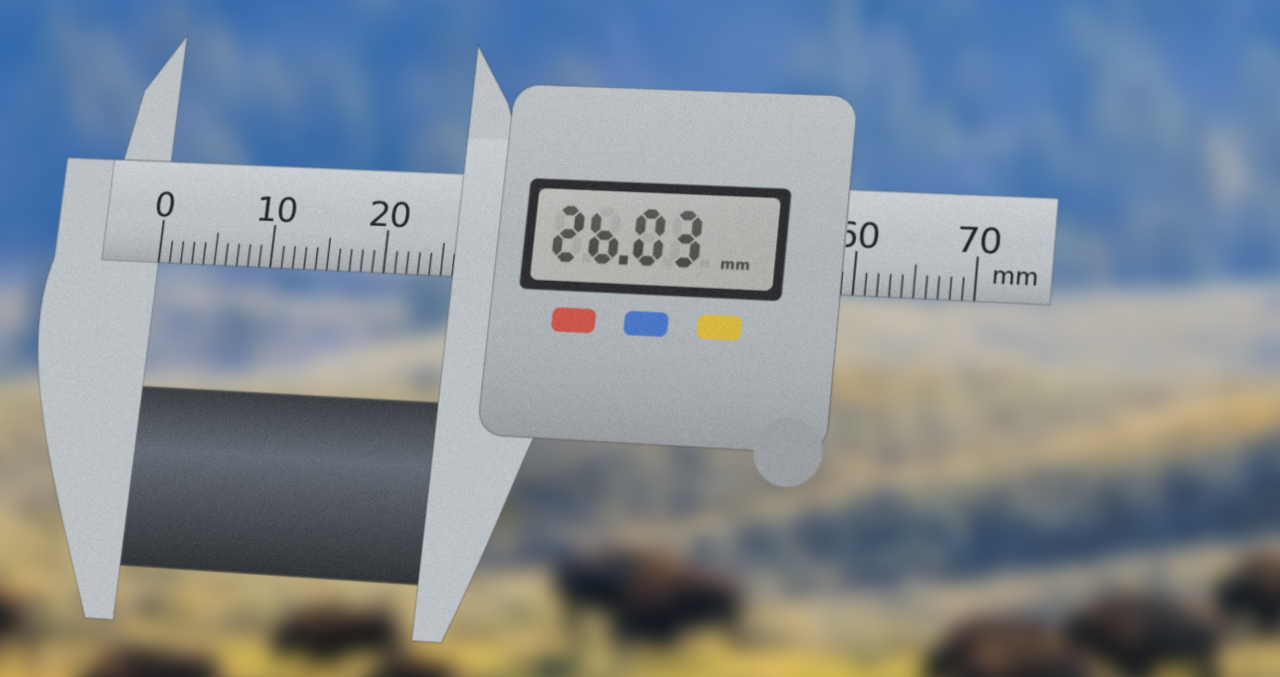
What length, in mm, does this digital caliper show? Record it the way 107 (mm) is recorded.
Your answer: 26.03 (mm)
